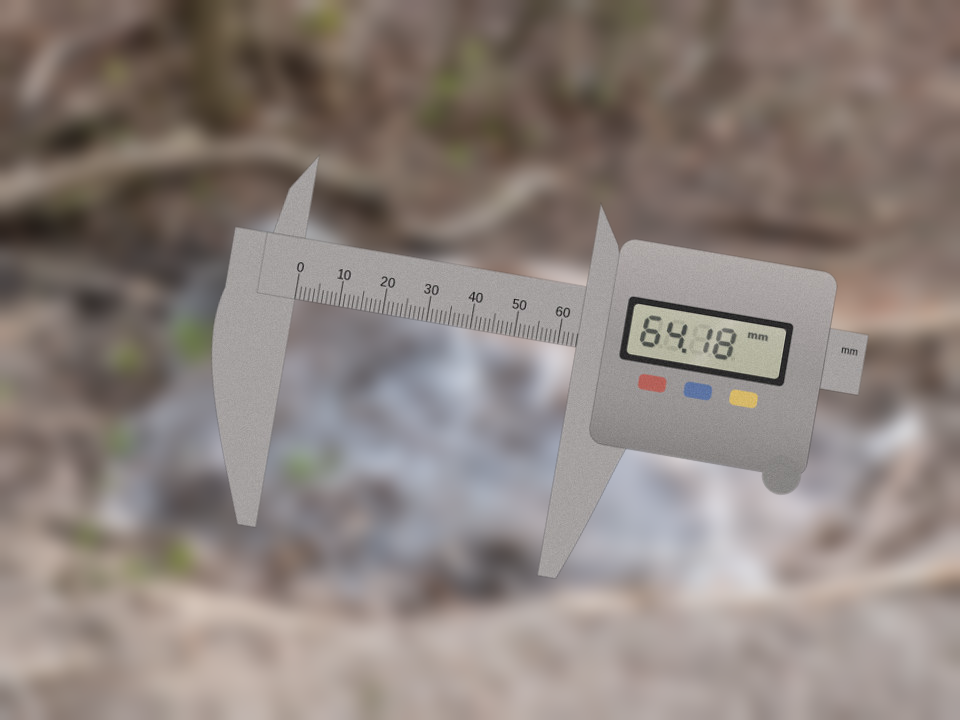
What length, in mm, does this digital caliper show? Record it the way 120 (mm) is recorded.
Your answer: 64.18 (mm)
